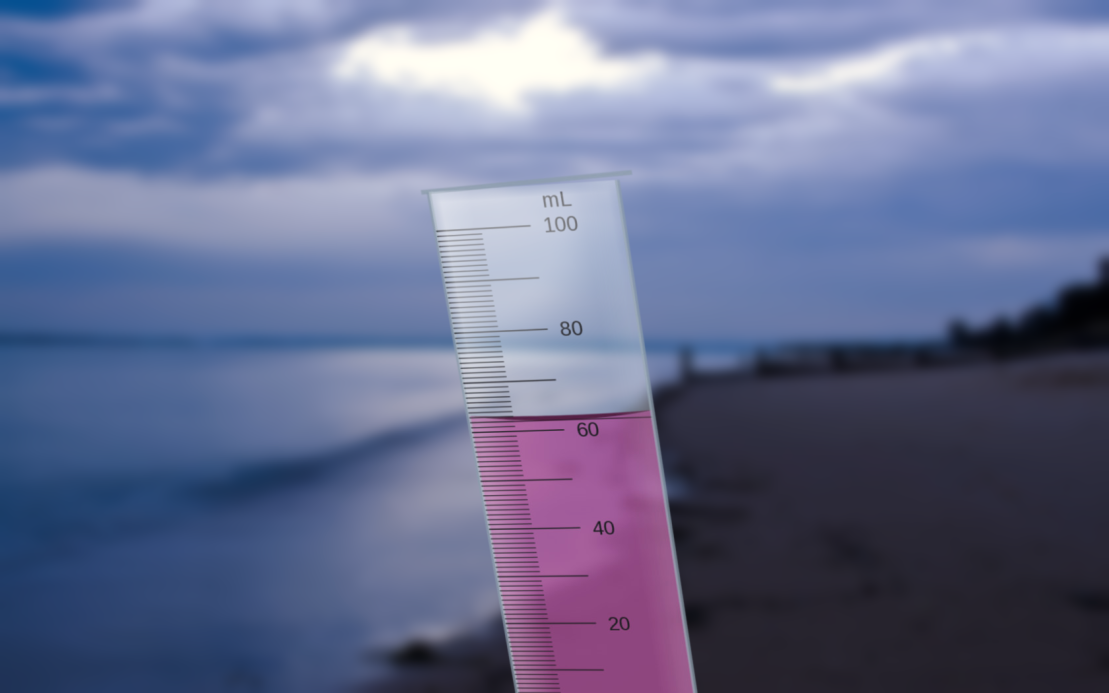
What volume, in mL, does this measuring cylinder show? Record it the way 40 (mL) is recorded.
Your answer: 62 (mL)
